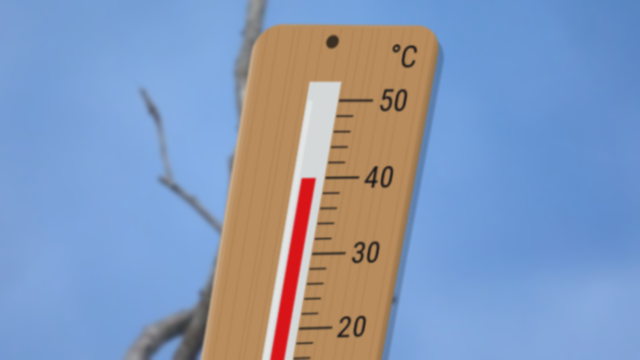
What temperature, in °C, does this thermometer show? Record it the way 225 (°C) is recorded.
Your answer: 40 (°C)
